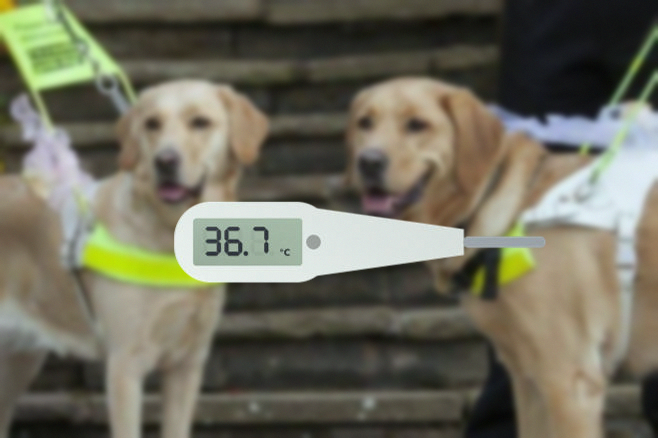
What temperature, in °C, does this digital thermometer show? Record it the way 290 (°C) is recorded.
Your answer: 36.7 (°C)
